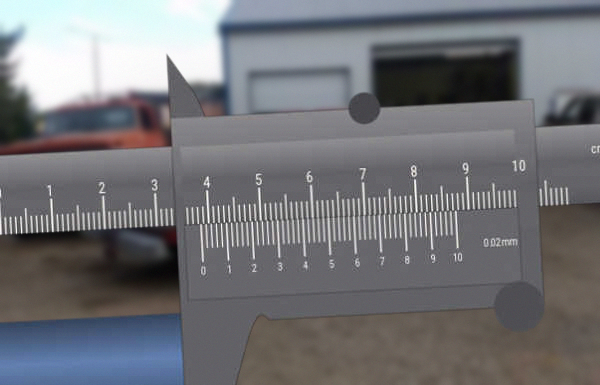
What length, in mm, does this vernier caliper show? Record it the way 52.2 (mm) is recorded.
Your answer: 38.5 (mm)
